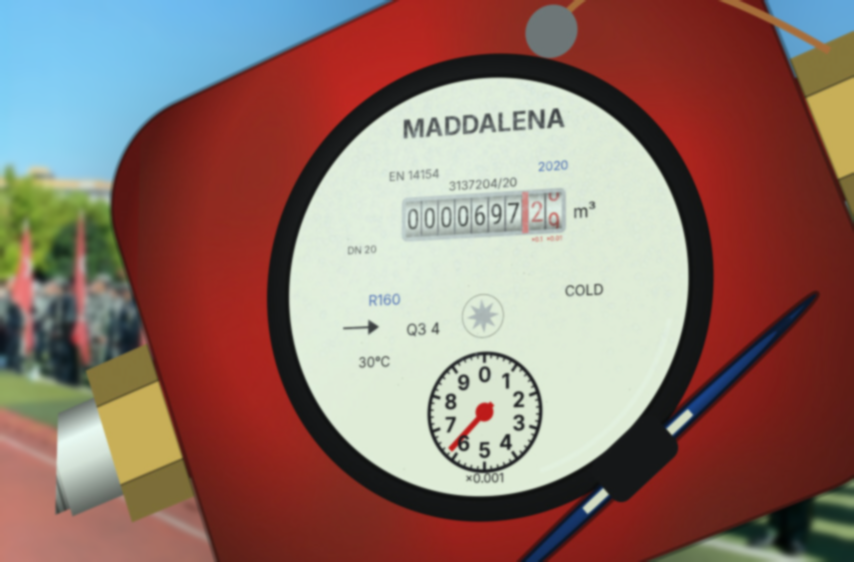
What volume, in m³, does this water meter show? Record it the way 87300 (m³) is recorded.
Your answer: 697.286 (m³)
